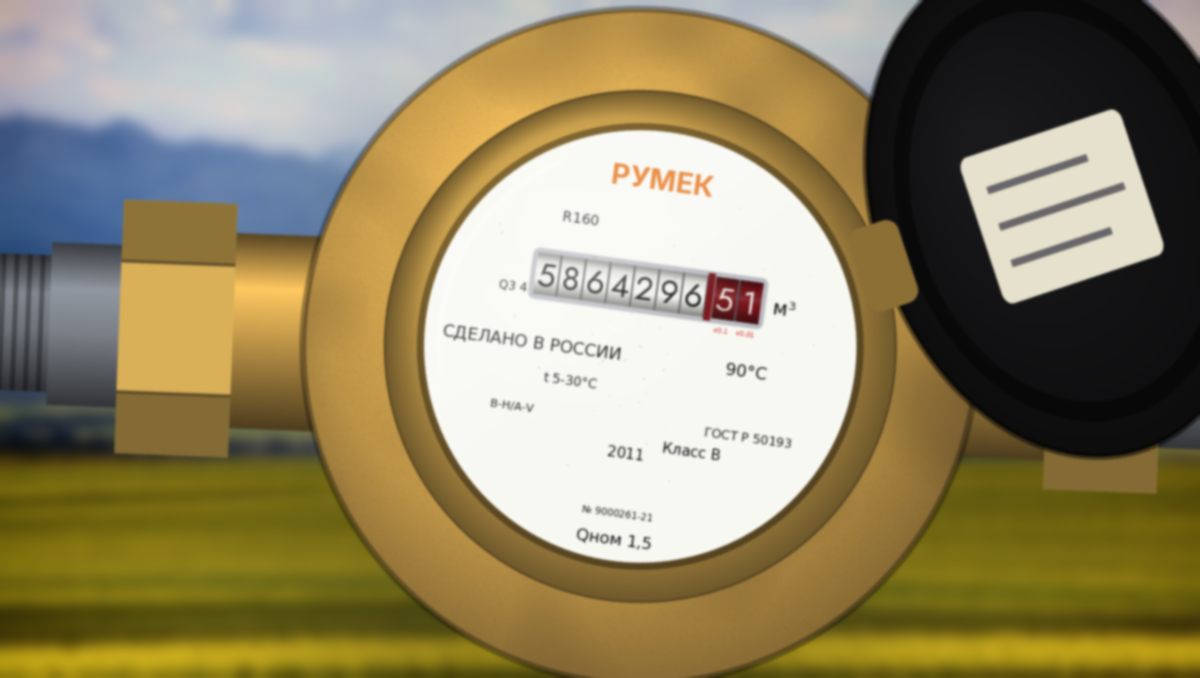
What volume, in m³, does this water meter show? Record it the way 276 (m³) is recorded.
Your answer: 5864296.51 (m³)
